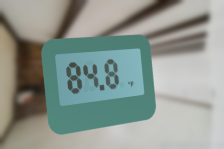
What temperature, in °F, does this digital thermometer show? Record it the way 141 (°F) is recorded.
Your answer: 84.8 (°F)
